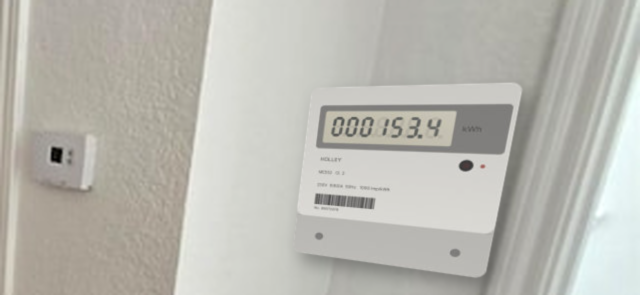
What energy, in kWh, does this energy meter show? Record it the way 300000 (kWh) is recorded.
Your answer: 153.4 (kWh)
